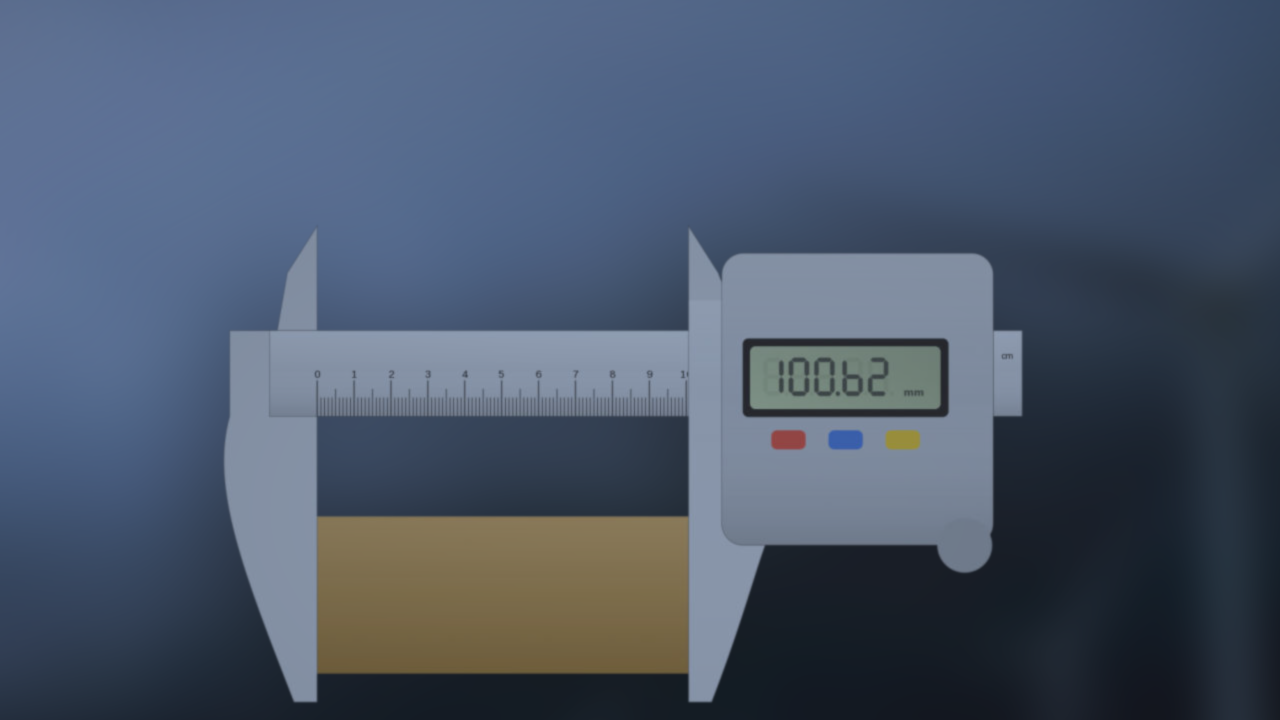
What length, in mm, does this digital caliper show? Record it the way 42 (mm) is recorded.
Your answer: 100.62 (mm)
